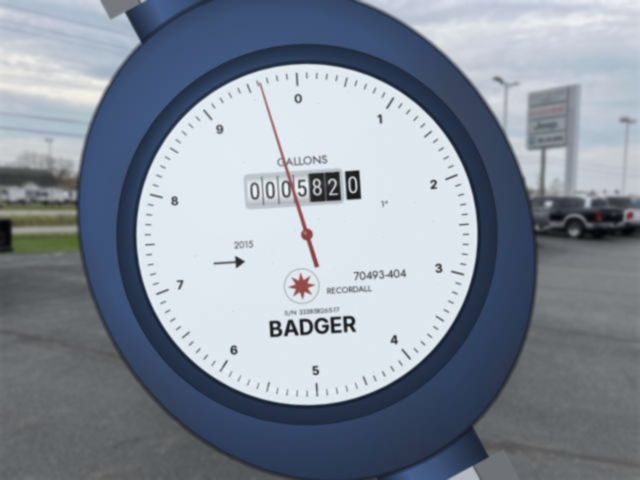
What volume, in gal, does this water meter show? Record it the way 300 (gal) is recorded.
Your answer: 5819.6 (gal)
